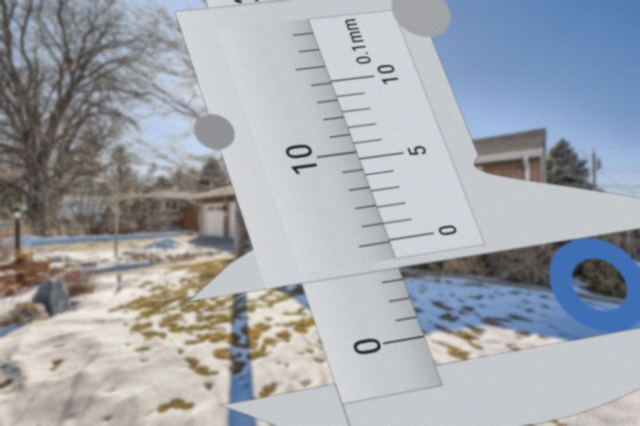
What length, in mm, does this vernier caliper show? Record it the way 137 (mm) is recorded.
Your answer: 5.1 (mm)
